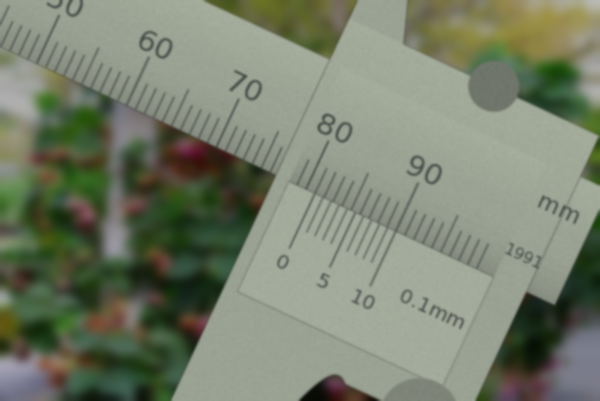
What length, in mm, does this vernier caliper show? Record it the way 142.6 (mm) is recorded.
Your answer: 81.0 (mm)
